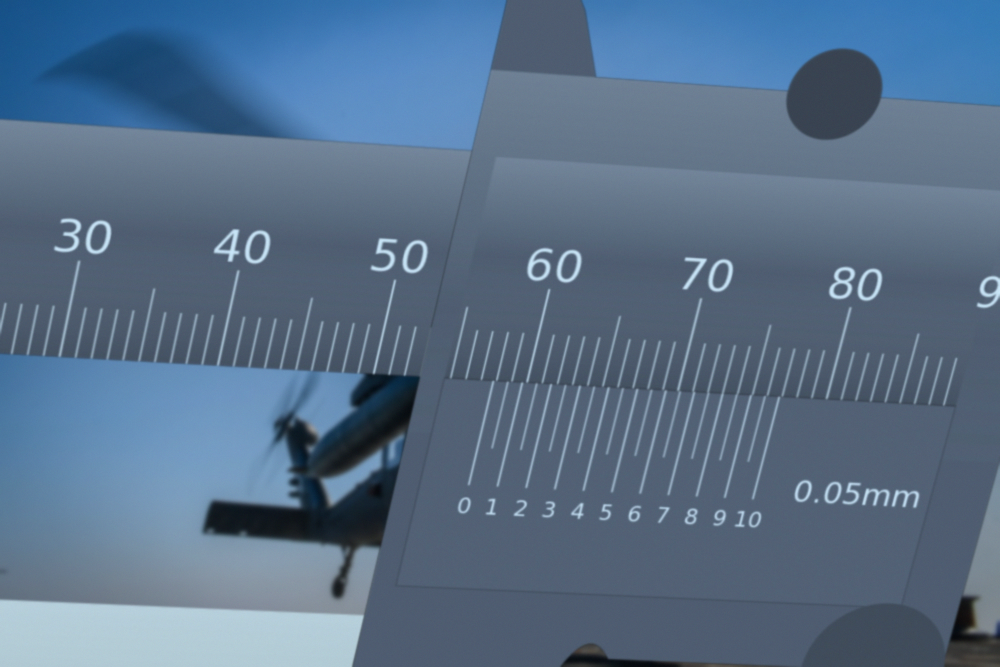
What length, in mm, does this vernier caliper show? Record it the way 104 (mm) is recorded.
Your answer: 57.8 (mm)
